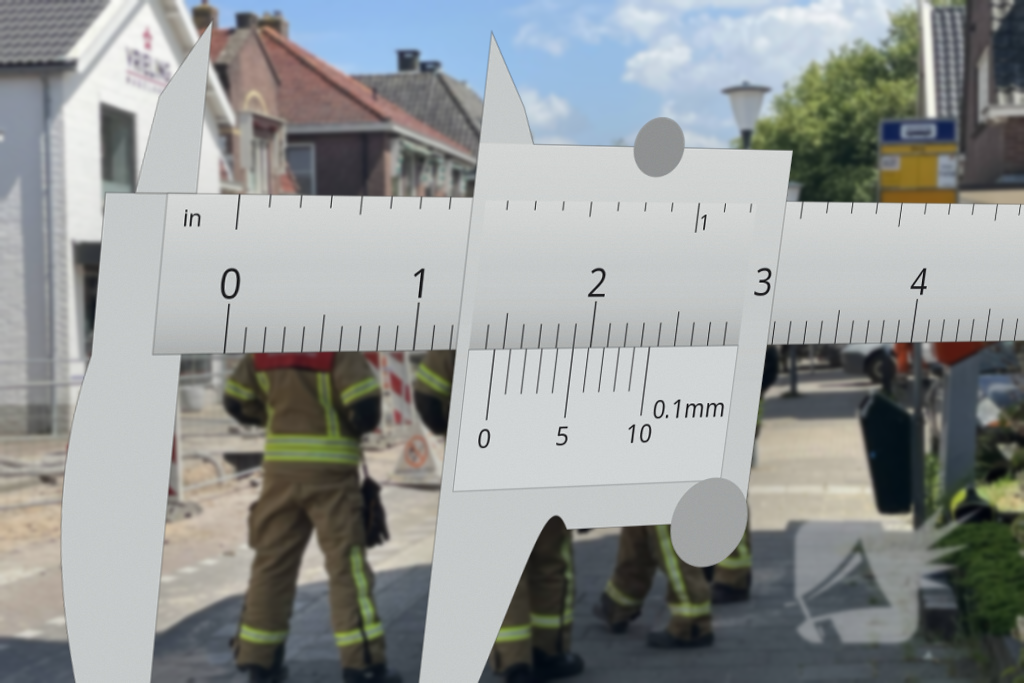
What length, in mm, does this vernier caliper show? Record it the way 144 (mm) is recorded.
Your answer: 14.5 (mm)
